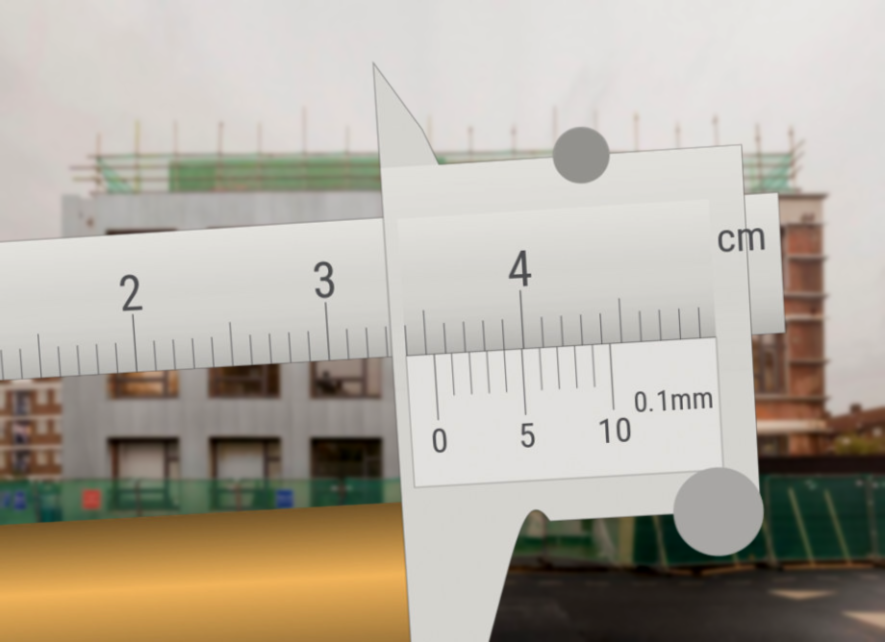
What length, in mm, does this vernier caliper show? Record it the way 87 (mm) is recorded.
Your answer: 35.4 (mm)
